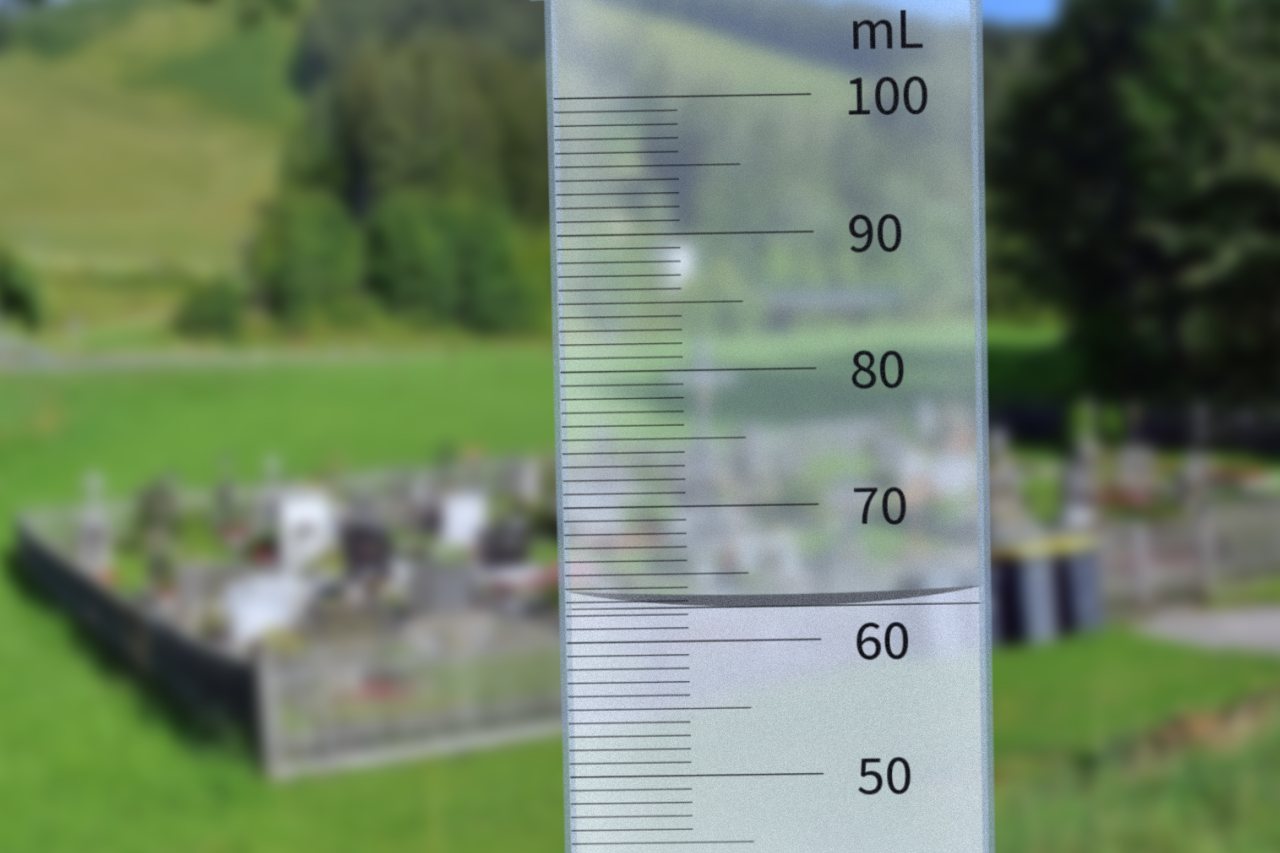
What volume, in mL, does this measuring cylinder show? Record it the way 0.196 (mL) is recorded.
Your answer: 62.5 (mL)
